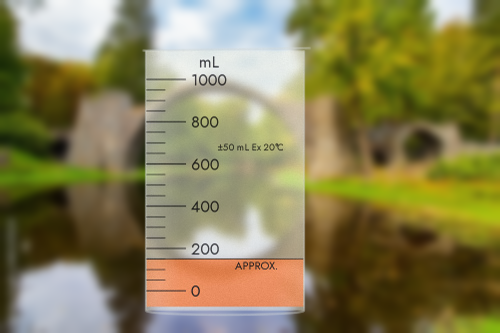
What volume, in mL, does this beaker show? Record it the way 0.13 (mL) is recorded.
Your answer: 150 (mL)
